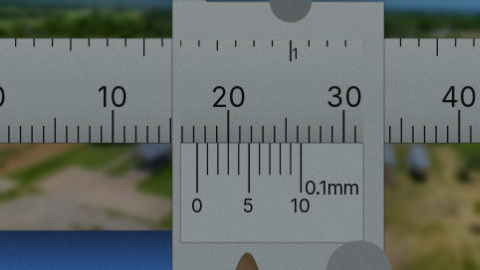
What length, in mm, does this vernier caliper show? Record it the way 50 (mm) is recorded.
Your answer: 17.3 (mm)
